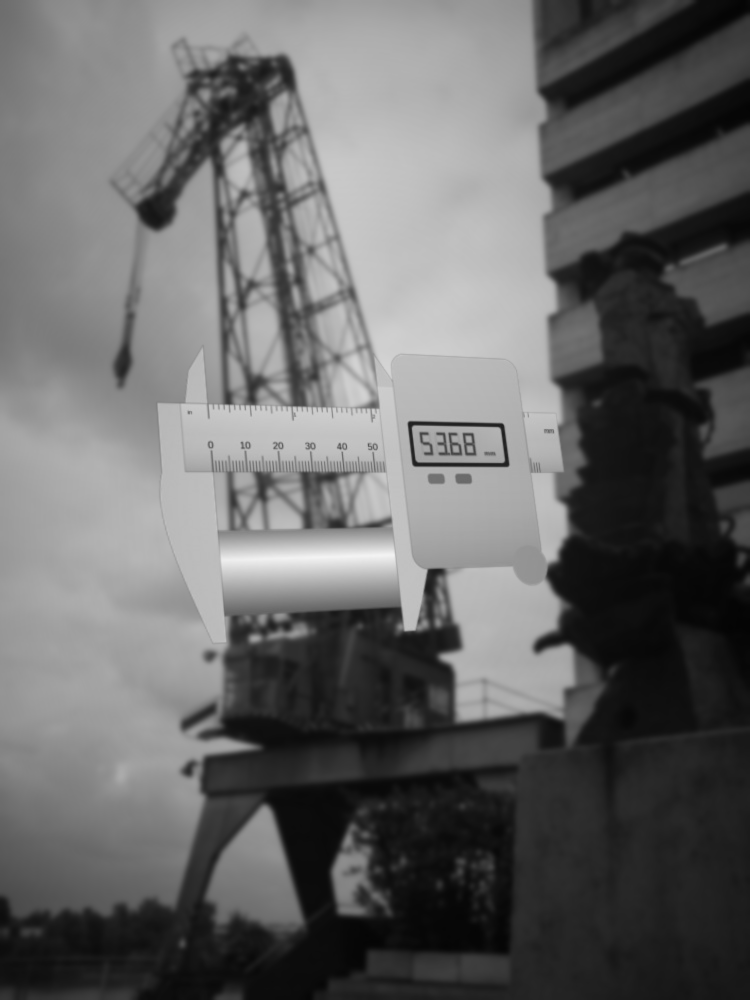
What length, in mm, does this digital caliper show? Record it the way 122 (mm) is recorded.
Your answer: 53.68 (mm)
